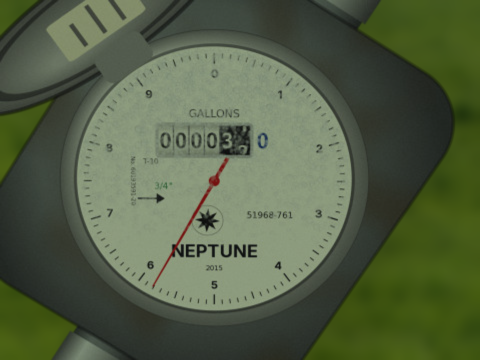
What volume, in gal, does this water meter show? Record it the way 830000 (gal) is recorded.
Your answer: 315.8 (gal)
